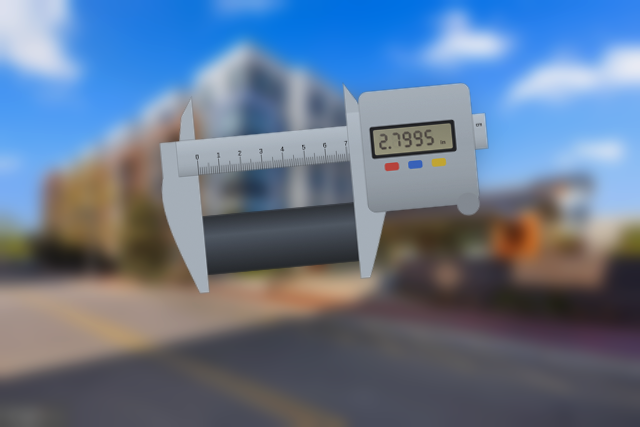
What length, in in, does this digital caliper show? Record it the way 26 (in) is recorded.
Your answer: 2.7995 (in)
